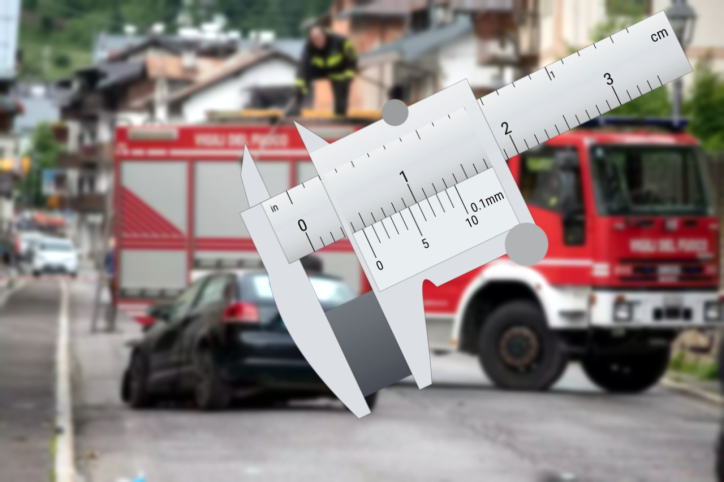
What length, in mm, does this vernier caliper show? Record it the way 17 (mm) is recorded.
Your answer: 4.7 (mm)
